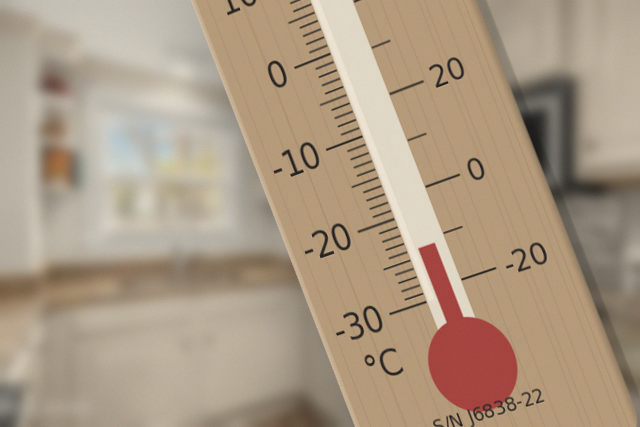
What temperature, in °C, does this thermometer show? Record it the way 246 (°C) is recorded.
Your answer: -24 (°C)
